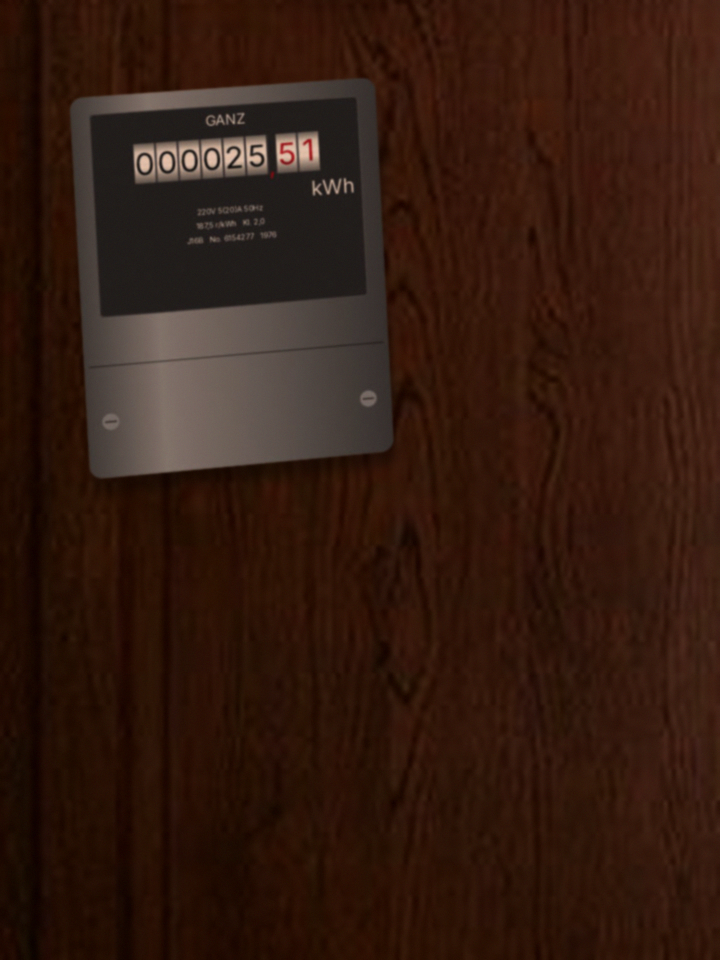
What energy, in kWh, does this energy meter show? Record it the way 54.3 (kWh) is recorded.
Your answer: 25.51 (kWh)
